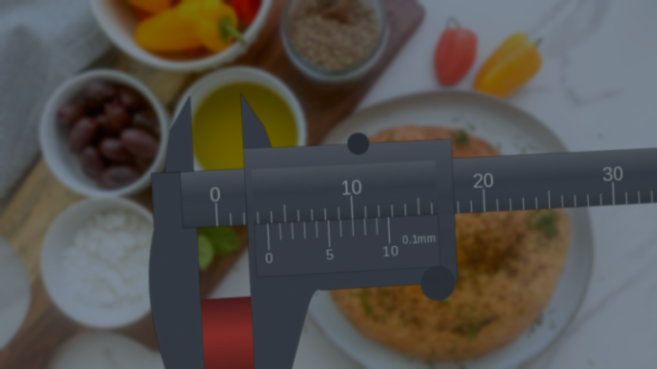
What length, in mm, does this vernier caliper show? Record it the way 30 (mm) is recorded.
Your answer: 3.7 (mm)
